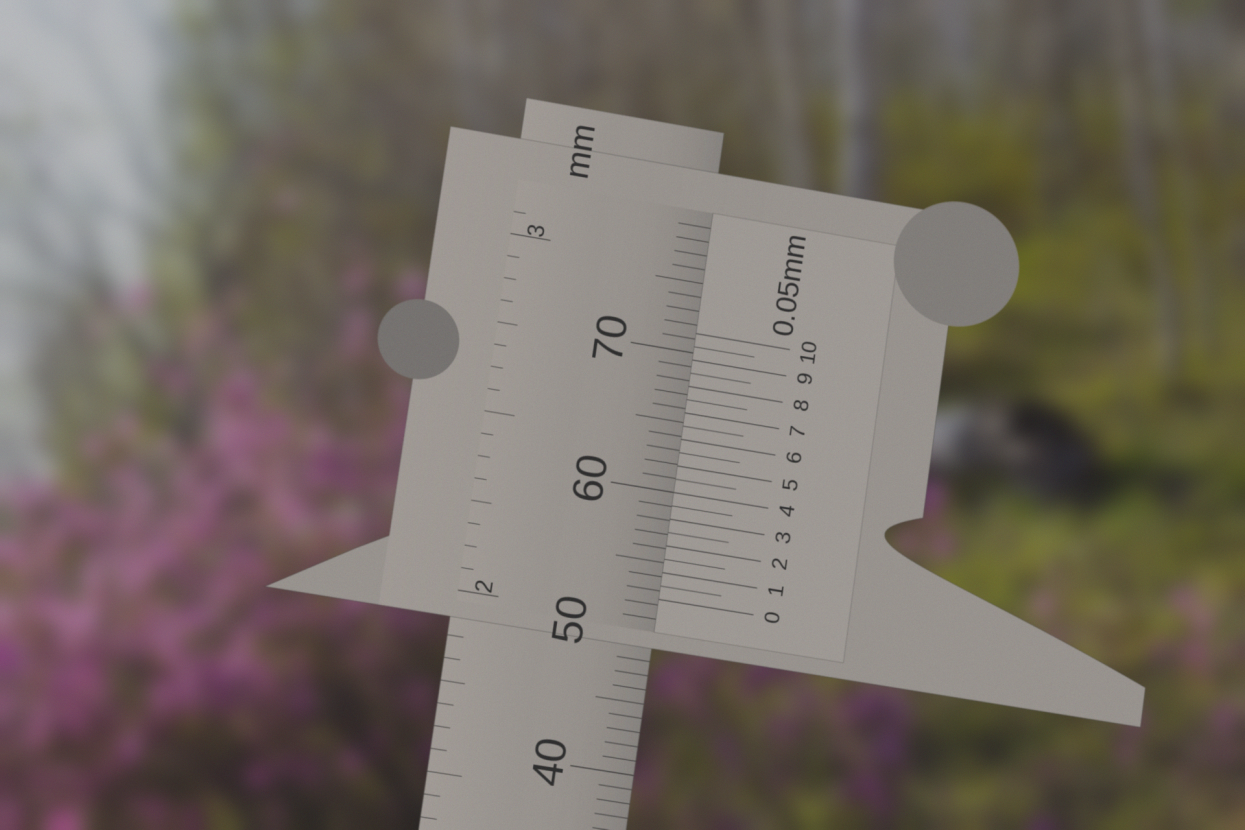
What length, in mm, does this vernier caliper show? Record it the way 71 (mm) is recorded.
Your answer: 52.4 (mm)
